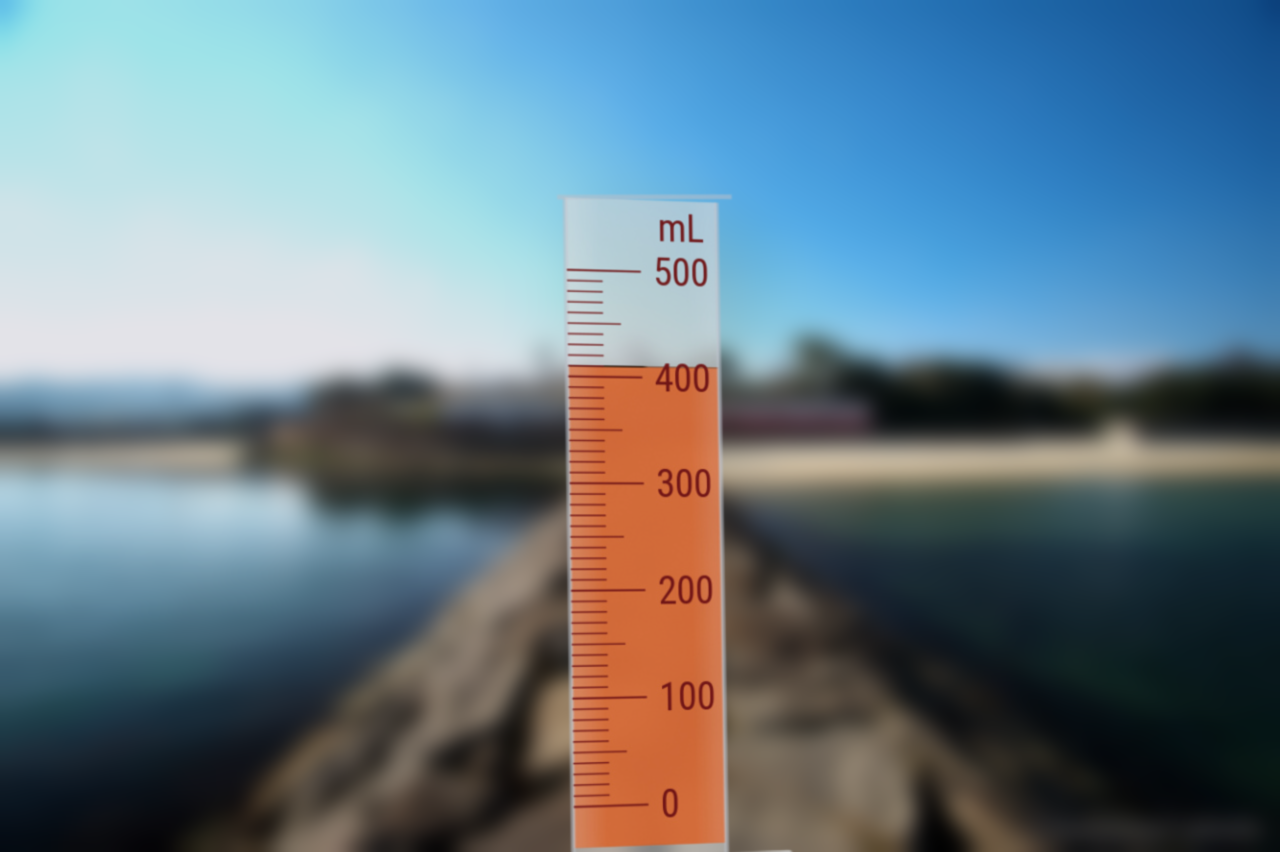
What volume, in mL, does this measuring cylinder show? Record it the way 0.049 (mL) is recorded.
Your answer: 410 (mL)
